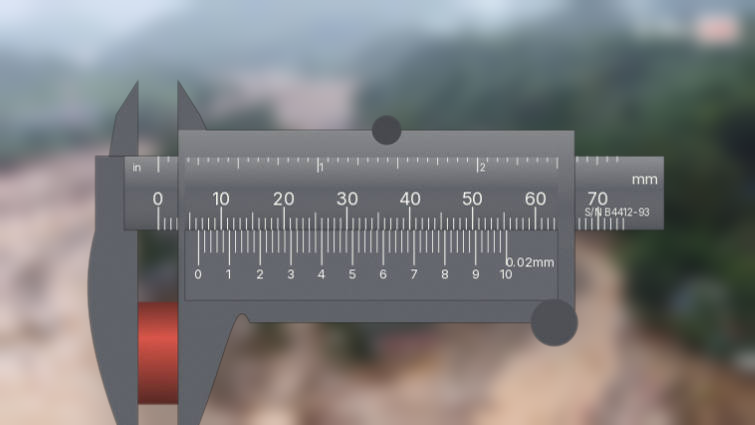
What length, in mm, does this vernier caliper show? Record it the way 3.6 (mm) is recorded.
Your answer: 6.4 (mm)
